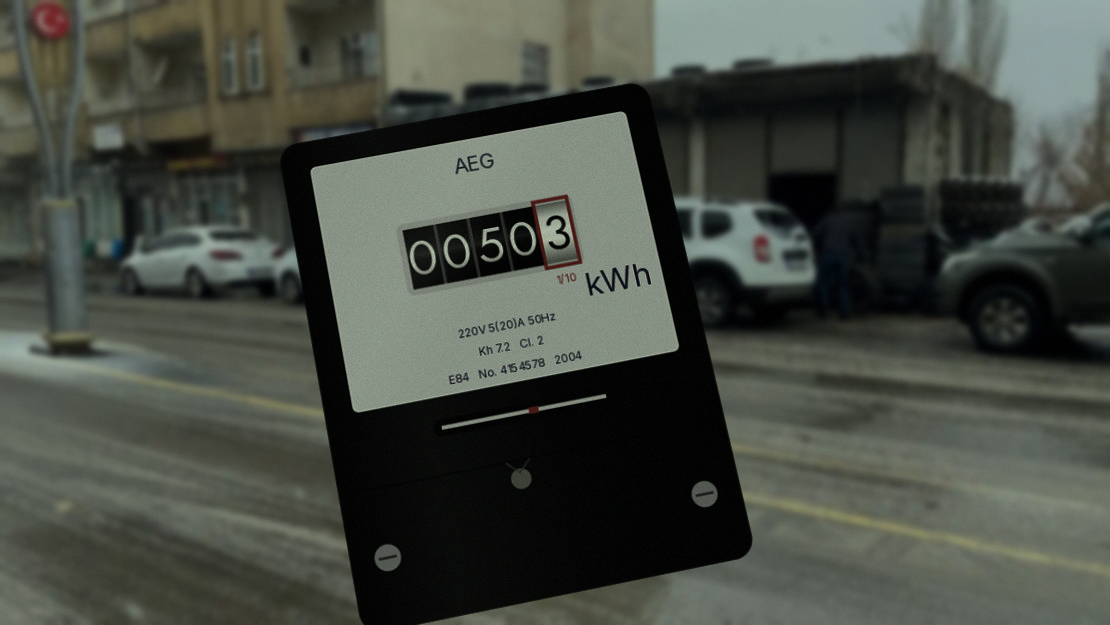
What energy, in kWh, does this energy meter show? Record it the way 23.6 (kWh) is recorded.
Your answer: 50.3 (kWh)
